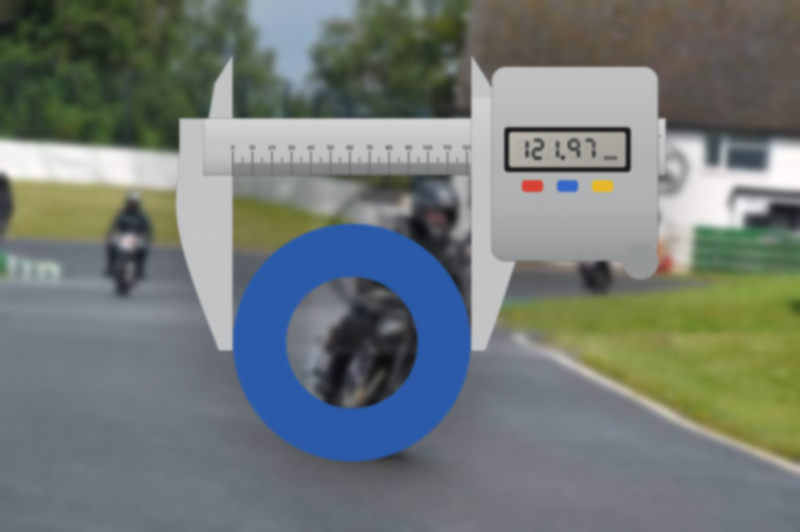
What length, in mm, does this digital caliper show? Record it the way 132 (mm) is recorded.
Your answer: 121.97 (mm)
